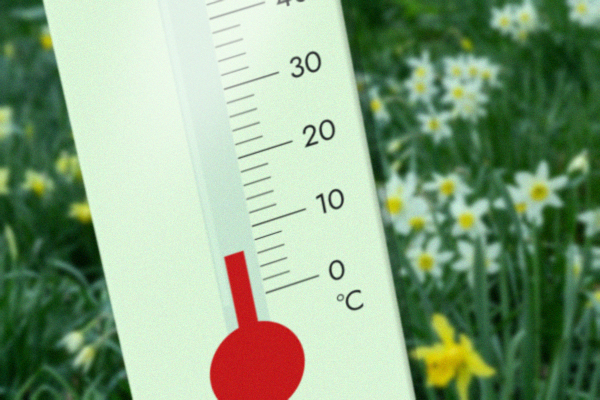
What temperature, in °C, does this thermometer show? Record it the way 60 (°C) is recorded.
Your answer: 7 (°C)
